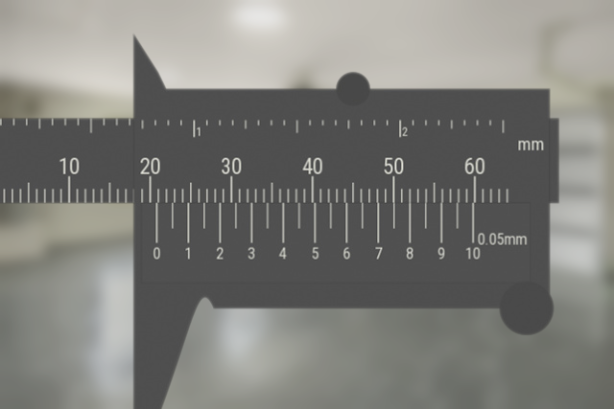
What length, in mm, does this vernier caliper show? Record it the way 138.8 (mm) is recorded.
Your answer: 20.8 (mm)
